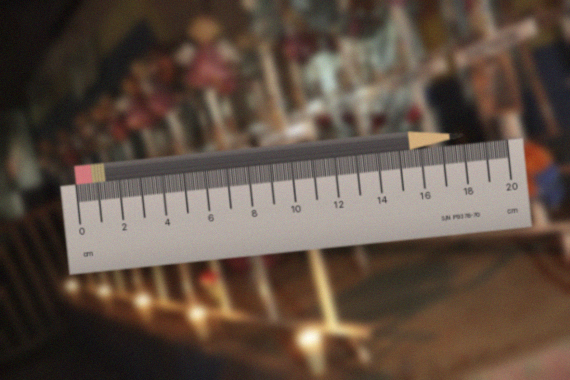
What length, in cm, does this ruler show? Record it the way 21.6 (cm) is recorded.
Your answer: 18 (cm)
